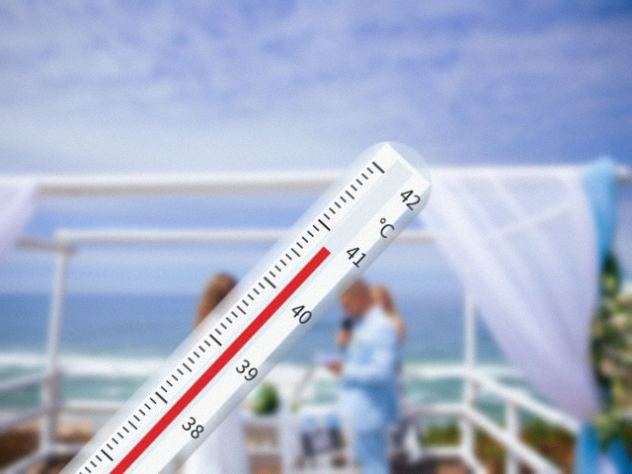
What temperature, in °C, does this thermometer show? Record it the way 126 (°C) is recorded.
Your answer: 40.8 (°C)
